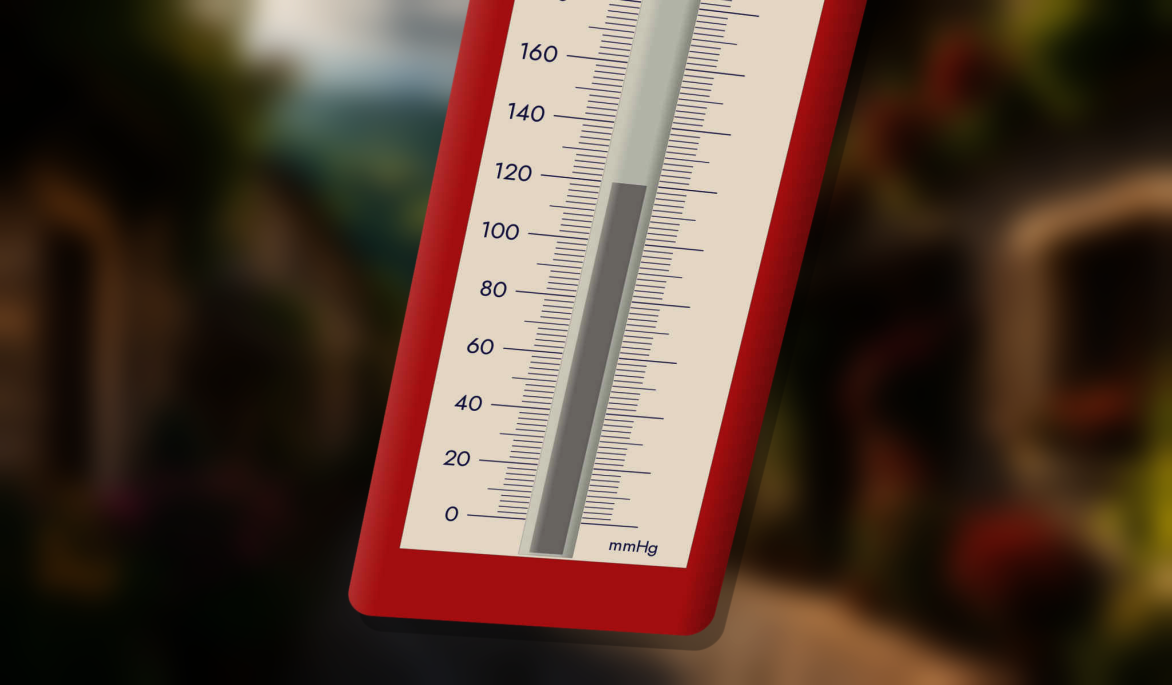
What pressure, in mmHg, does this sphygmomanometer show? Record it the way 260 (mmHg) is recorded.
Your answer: 120 (mmHg)
